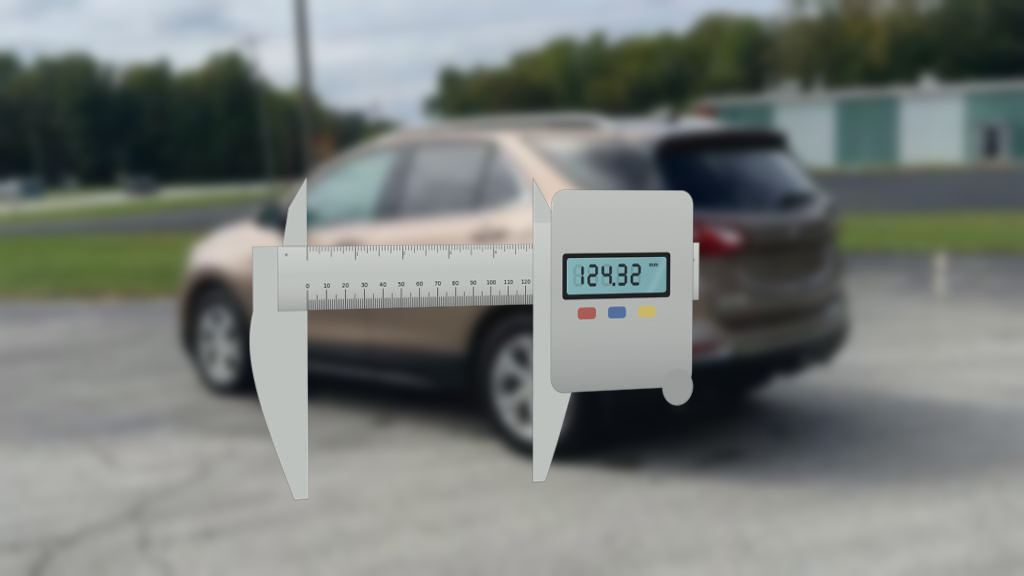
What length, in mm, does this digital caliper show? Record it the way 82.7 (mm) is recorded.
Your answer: 124.32 (mm)
